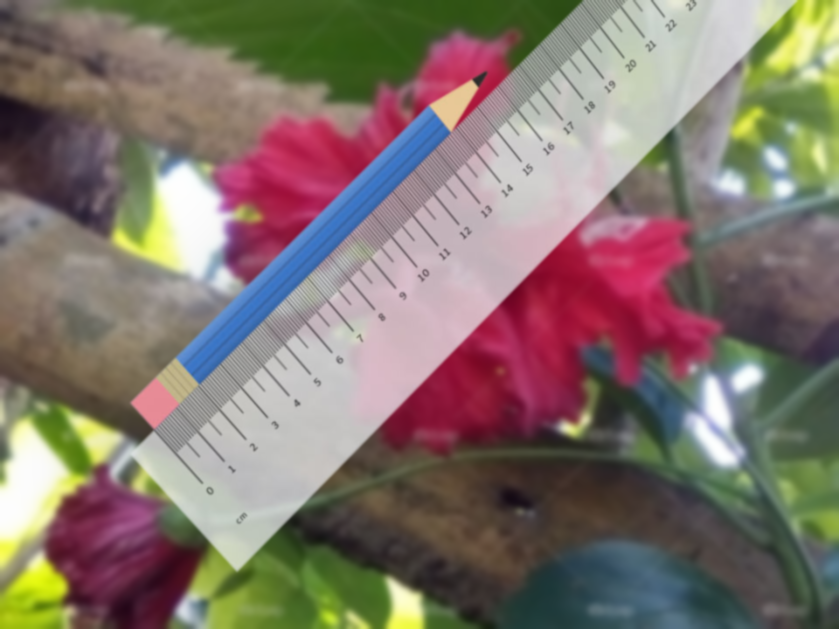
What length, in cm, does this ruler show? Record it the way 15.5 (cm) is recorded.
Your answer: 16 (cm)
